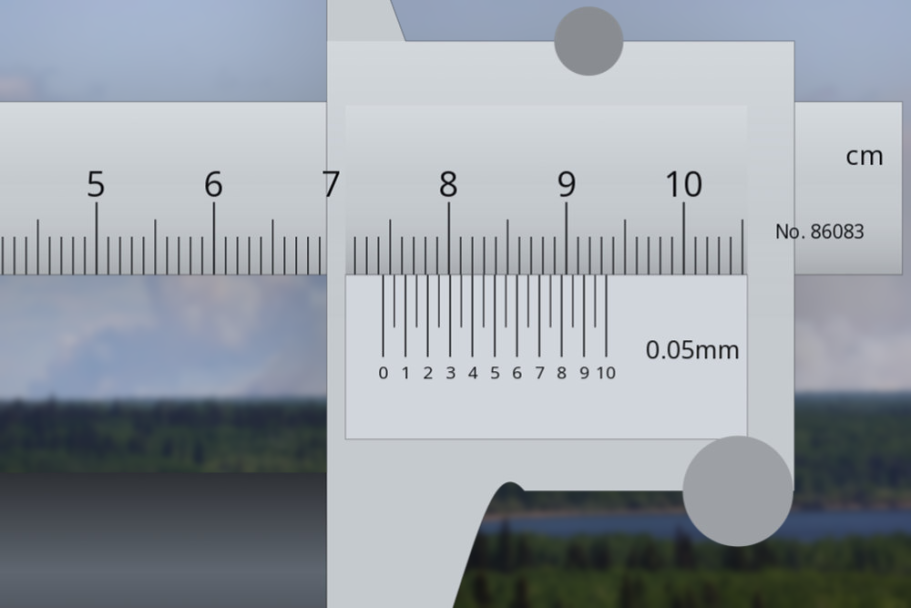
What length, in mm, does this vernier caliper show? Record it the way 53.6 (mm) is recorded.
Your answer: 74.4 (mm)
